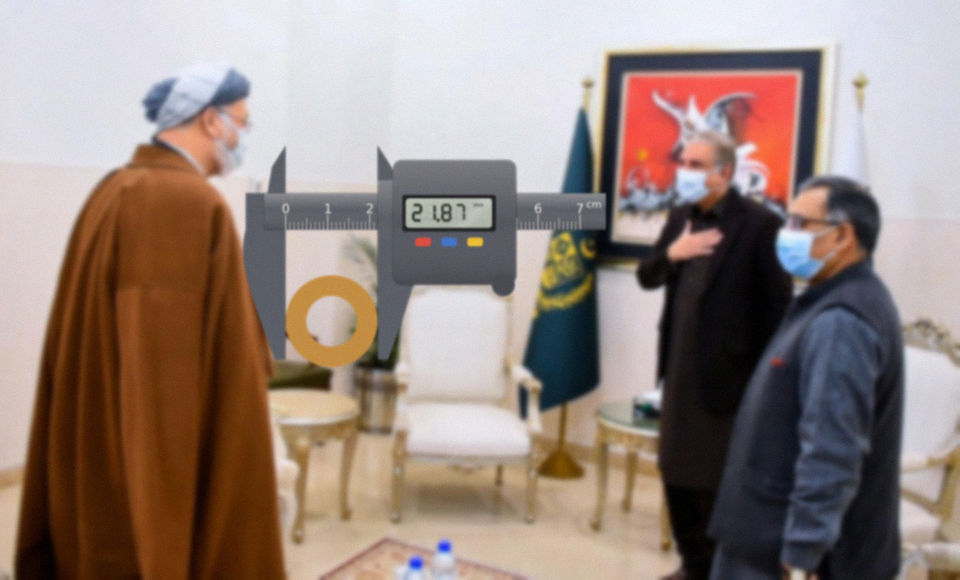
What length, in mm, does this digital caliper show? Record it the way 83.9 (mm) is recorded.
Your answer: 21.87 (mm)
